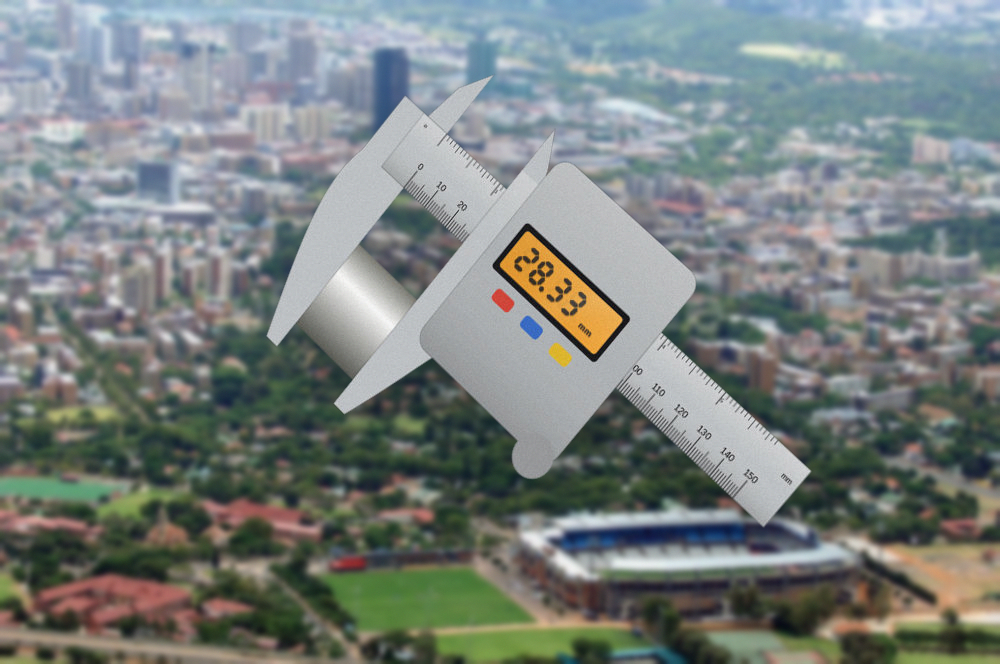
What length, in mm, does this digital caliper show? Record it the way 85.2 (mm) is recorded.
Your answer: 28.33 (mm)
